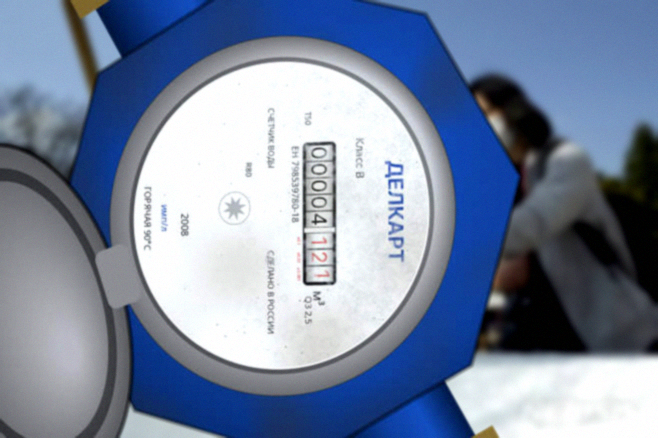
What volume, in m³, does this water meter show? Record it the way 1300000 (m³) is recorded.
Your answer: 4.121 (m³)
